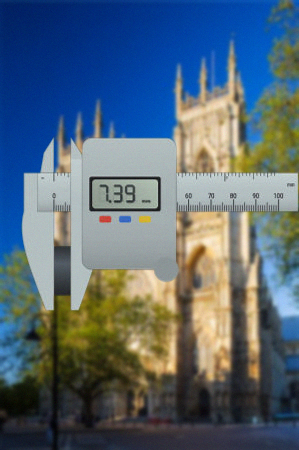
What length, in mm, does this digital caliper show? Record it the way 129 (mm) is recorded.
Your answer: 7.39 (mm)
